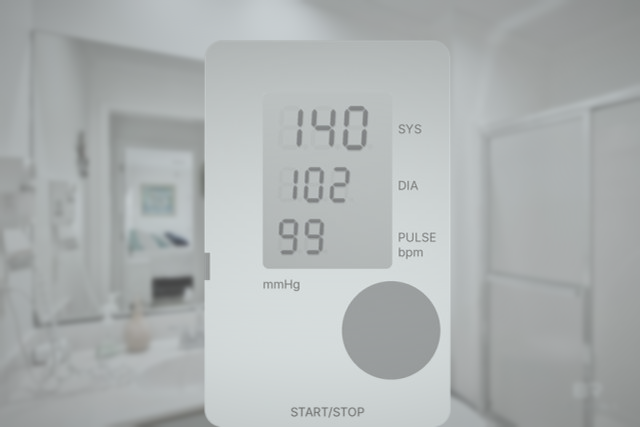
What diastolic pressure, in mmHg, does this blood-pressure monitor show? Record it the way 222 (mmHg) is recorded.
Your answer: 102 (mmHg)
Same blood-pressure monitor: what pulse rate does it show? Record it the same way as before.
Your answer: 99 (bpm)
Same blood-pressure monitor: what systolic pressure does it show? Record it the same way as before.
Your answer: 140 (mmHg)
